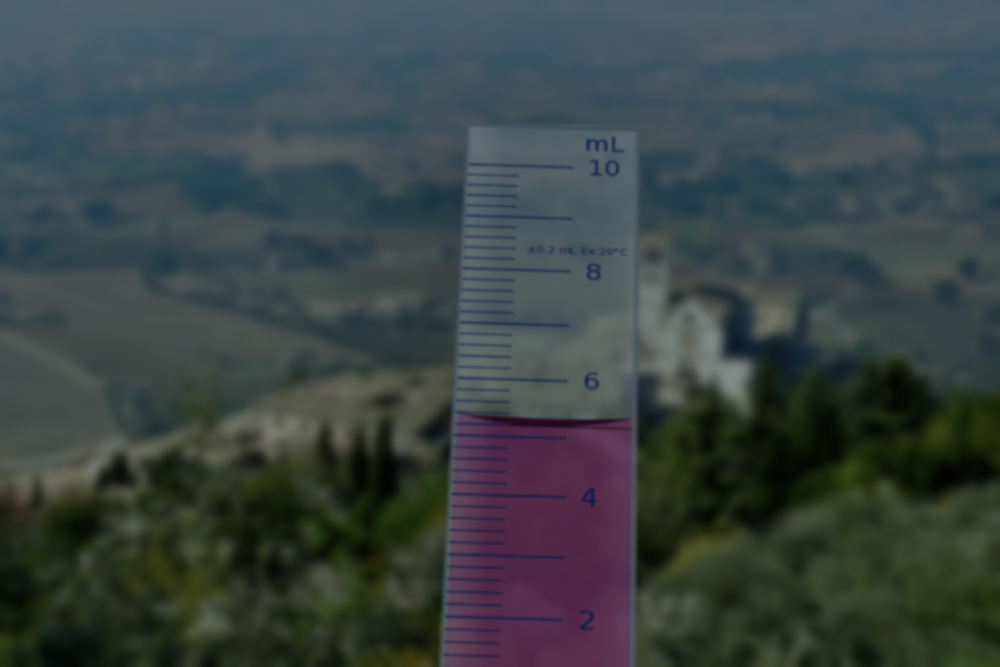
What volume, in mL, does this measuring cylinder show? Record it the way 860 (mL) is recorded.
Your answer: 5.2 (mL)
